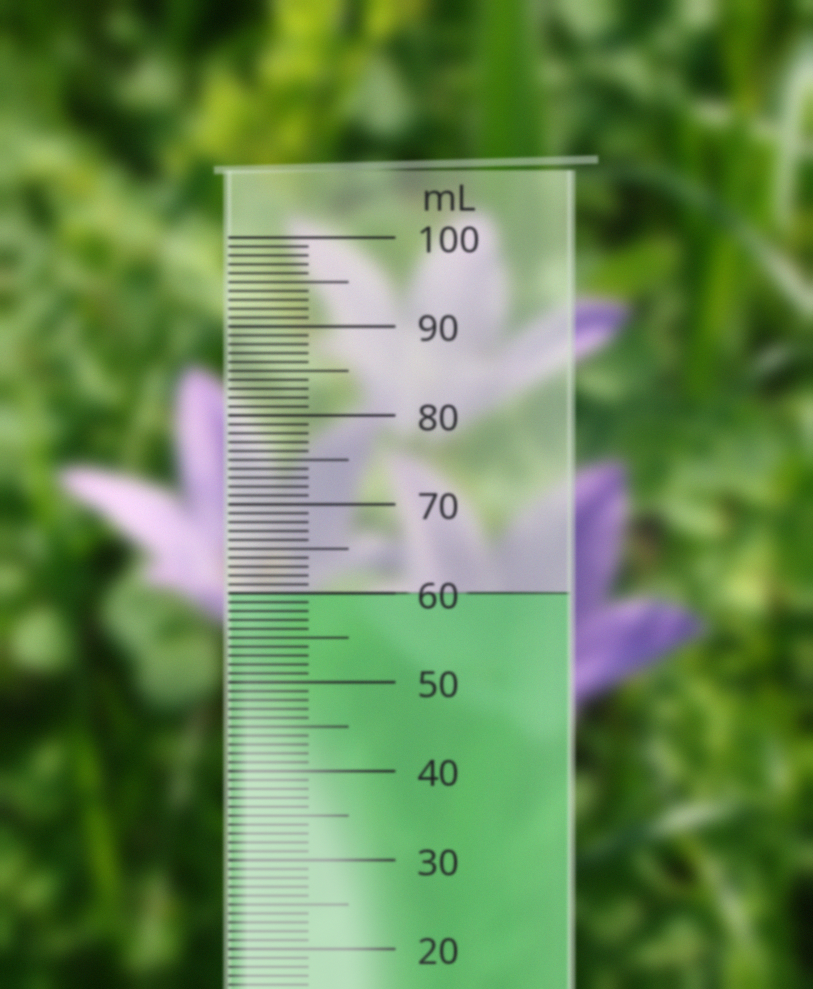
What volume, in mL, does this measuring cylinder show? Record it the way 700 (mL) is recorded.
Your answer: 60 (mL)
